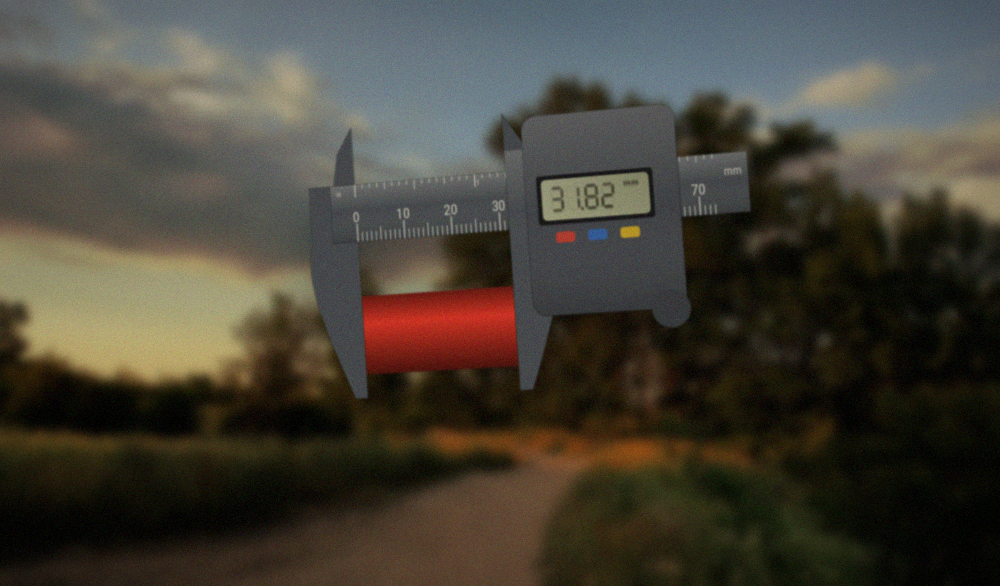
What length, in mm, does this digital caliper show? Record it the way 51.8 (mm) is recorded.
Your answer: 31.82 (mm)
